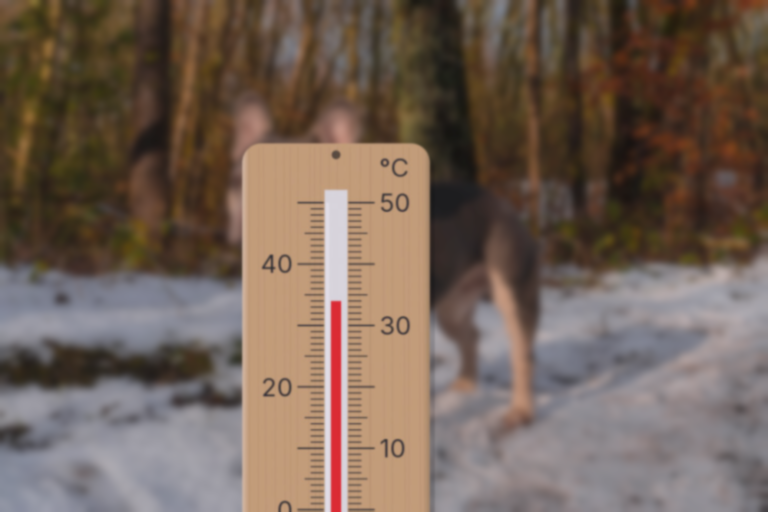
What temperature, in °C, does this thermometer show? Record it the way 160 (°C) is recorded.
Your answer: 34 (°C)
